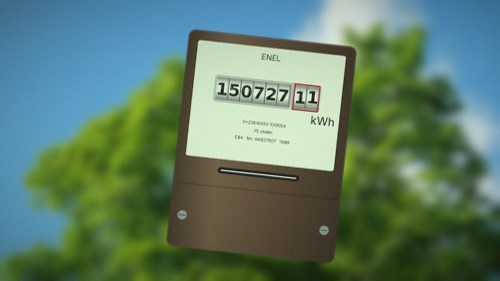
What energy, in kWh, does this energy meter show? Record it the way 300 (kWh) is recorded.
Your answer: 150727.11 (kWh)
